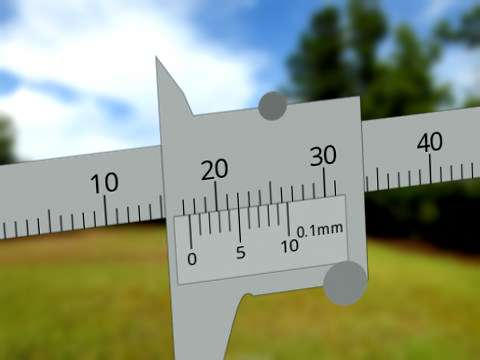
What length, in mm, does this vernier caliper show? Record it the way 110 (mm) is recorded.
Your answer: 17.5 (mm)
